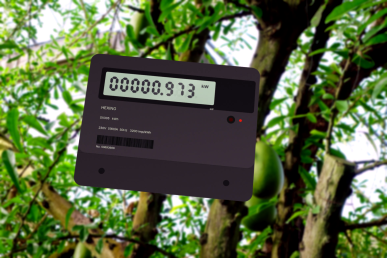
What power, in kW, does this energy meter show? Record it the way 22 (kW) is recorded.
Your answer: 0.973 (kW)
